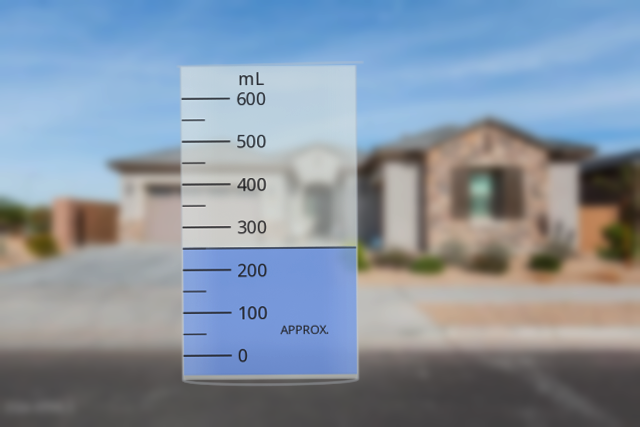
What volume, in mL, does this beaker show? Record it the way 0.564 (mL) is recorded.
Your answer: 250 (mL)
